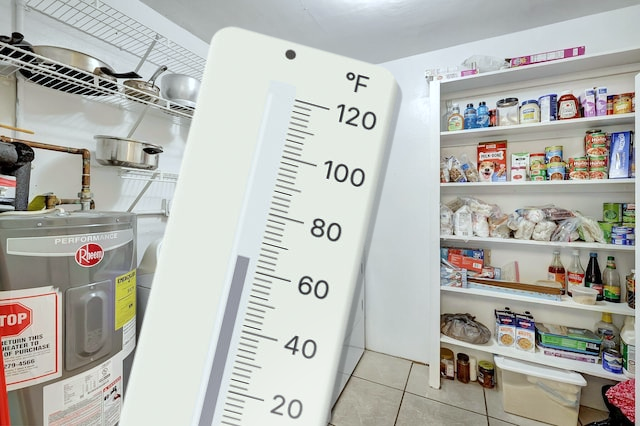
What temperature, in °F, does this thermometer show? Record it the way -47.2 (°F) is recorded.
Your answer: 64 (°F)
